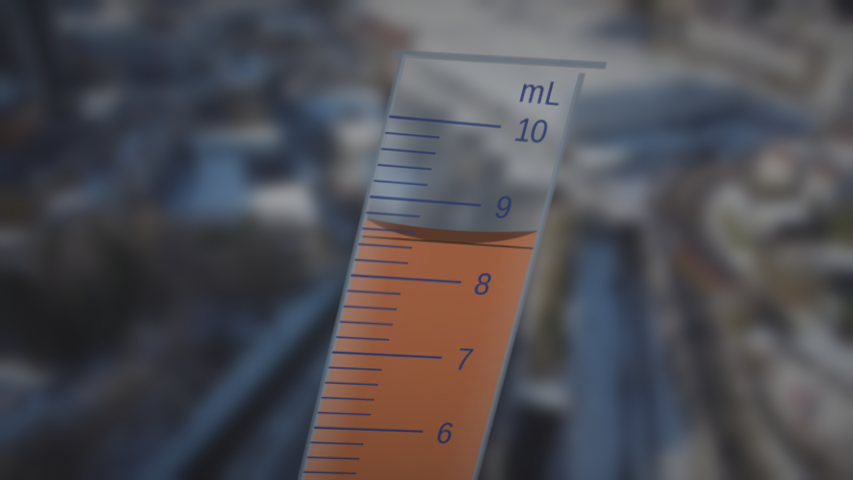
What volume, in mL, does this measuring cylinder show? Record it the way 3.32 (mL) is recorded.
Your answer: 8.5 (mL)
